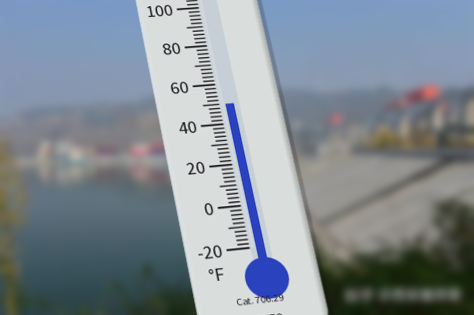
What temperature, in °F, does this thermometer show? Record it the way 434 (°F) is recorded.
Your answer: 50 (°F)
